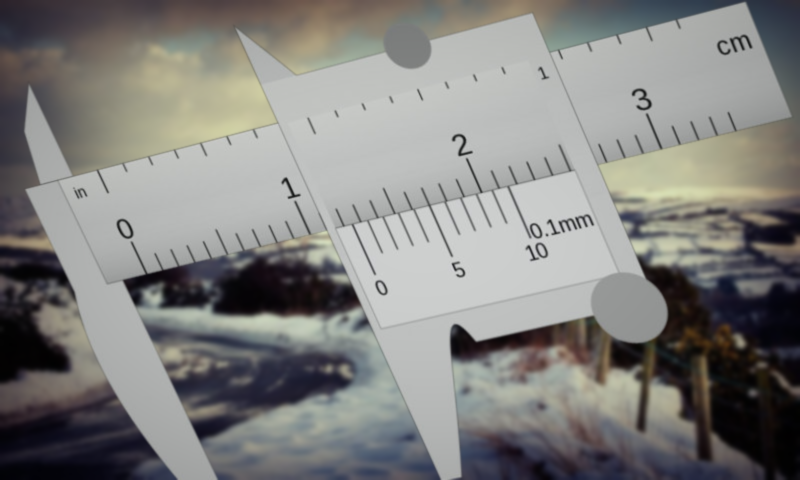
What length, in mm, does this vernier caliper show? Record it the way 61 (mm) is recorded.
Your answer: 12.5 (mm)
